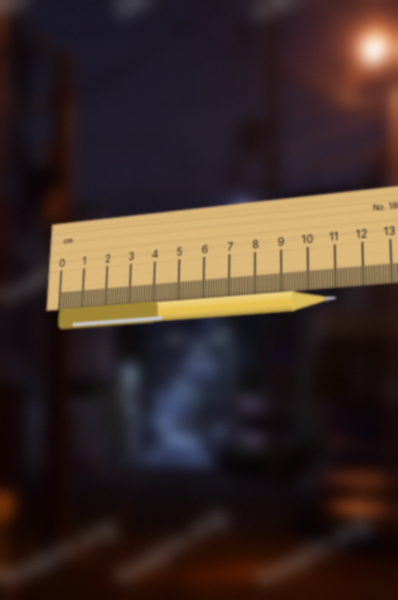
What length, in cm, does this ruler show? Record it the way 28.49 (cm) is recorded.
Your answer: 11 (cm)
